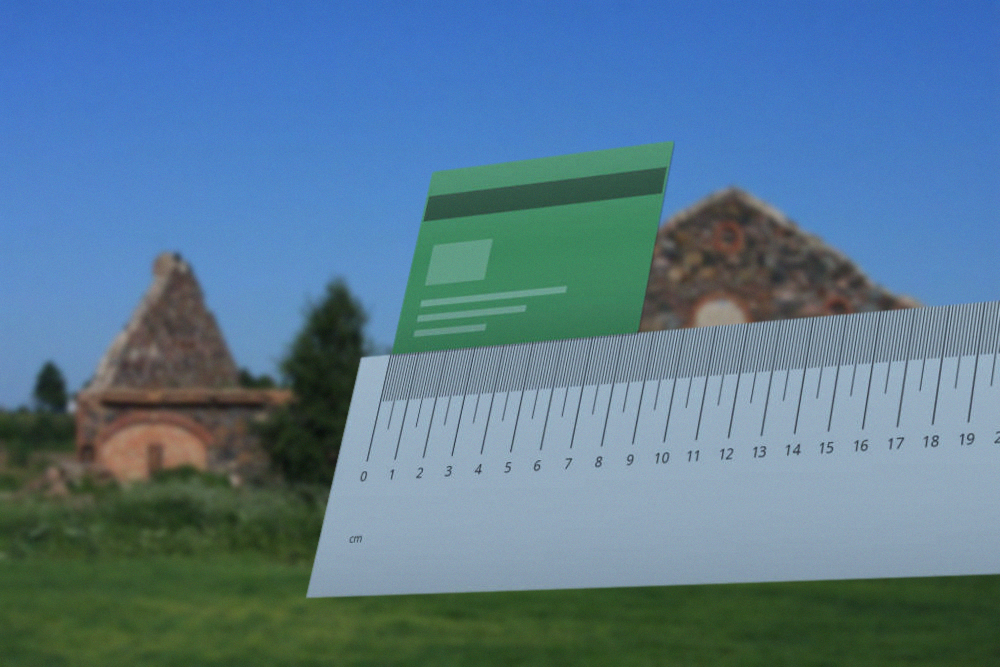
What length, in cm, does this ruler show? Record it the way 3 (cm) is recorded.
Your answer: 8.5 (cm)
